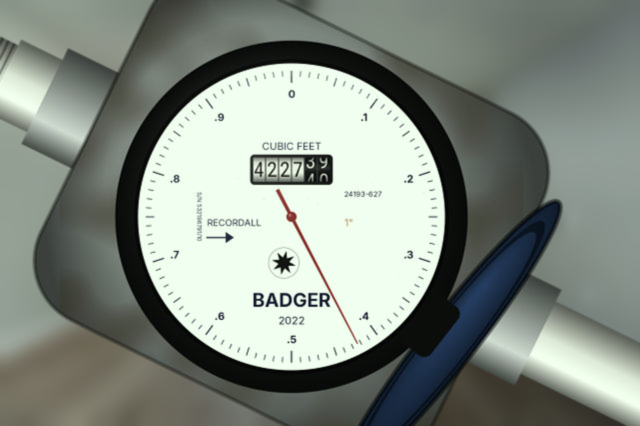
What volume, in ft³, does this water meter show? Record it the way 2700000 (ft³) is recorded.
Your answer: 422739.42 (ft³)
